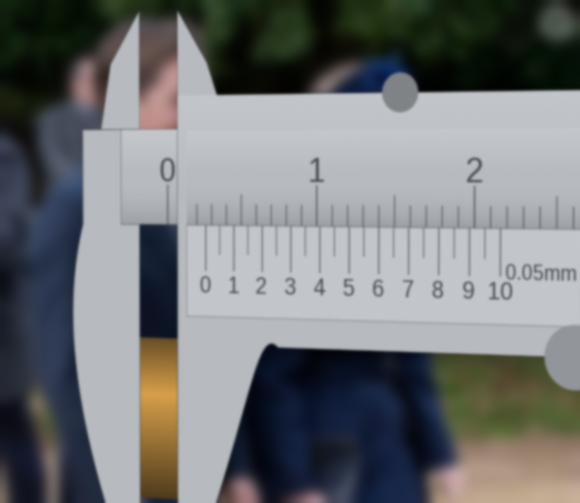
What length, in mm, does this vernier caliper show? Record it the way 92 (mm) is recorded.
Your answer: 2.6 (mm)
